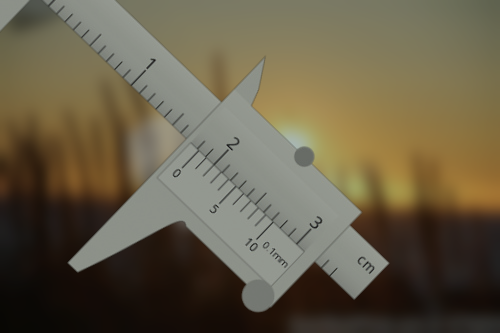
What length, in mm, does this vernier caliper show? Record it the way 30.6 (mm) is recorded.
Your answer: 18.2 (mm)
